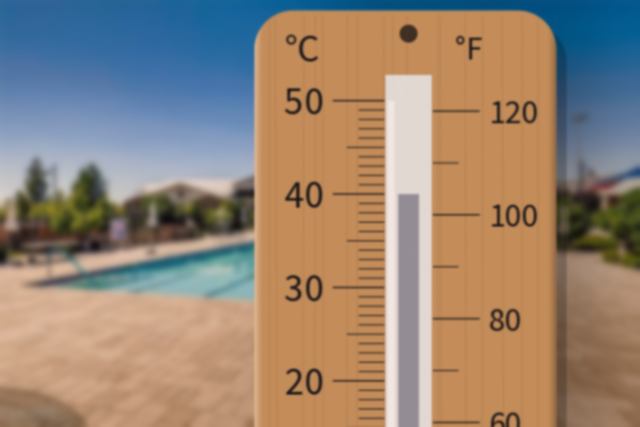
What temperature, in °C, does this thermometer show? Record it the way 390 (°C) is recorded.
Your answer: 40 (°C)
